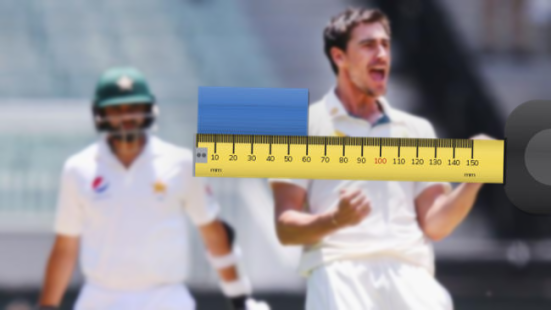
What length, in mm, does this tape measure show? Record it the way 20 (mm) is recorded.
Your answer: 60 (mm)
